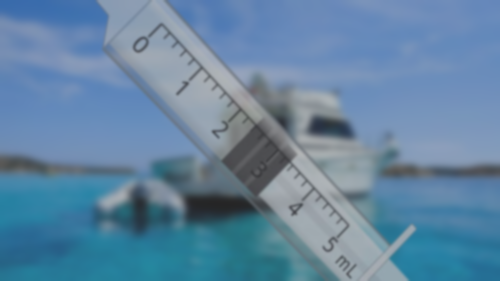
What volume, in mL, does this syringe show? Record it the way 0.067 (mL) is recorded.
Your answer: 2.4 (mL)
